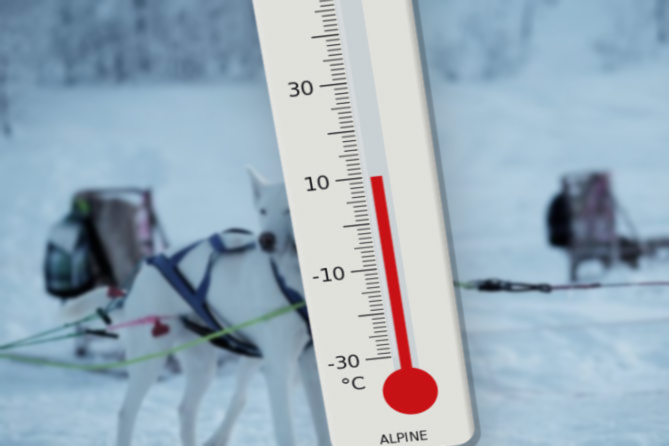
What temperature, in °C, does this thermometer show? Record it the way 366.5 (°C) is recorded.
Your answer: 10 (°C)
